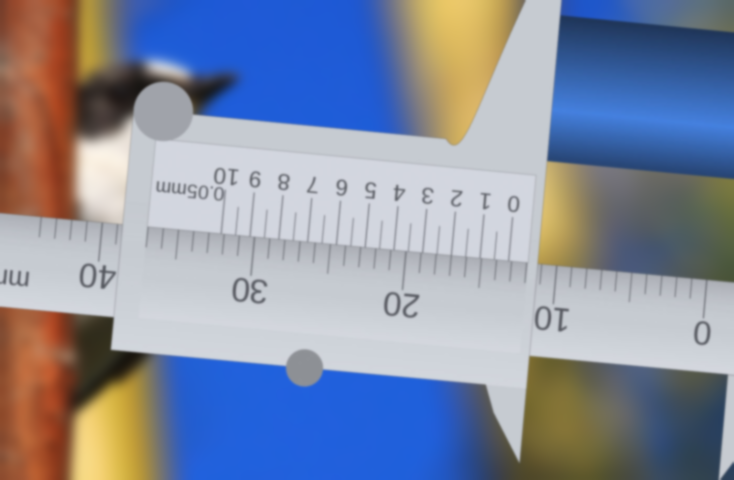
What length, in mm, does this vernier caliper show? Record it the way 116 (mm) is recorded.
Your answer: 13.2 (mm)
